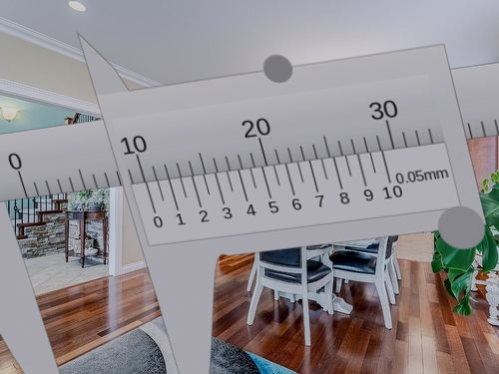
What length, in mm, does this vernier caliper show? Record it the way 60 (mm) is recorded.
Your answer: 10.1 (mm)
